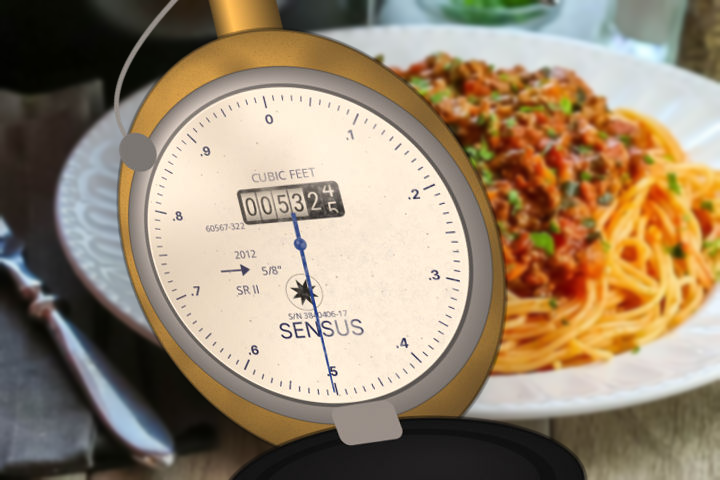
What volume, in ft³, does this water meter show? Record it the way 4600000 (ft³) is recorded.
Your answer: 5324.50 (ft³)
